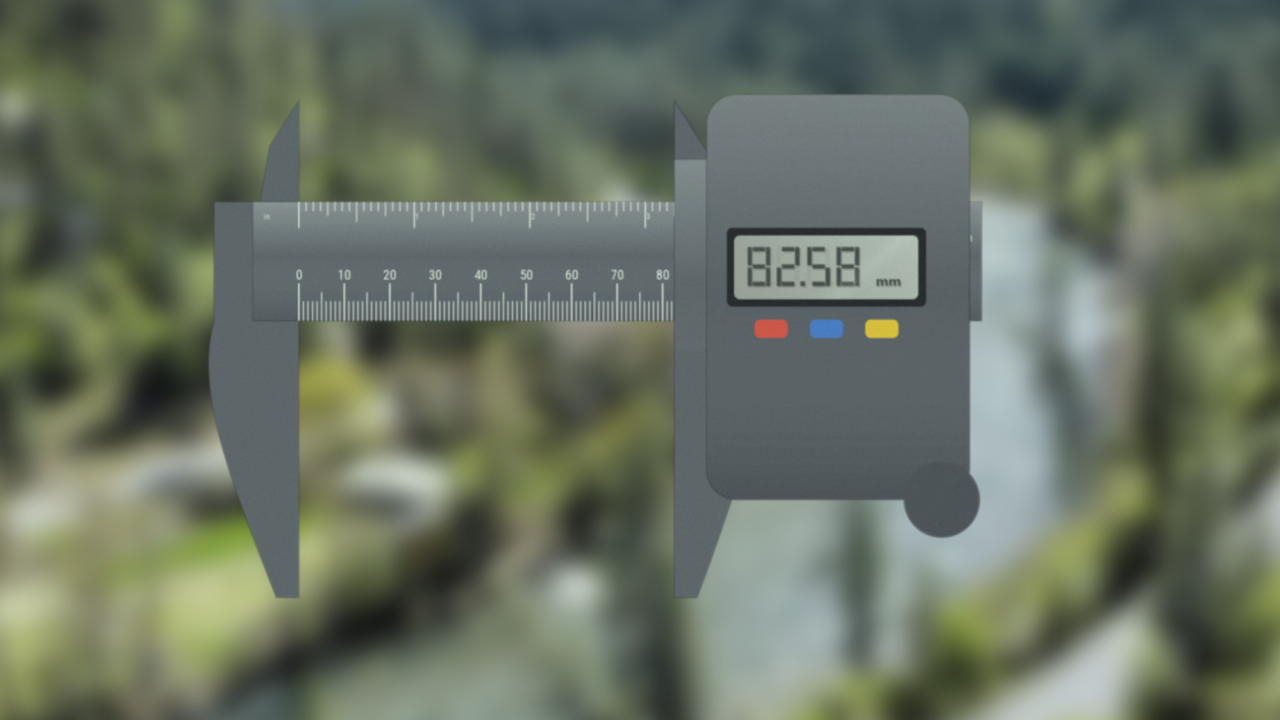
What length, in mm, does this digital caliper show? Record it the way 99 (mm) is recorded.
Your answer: 82.58 (mm)
